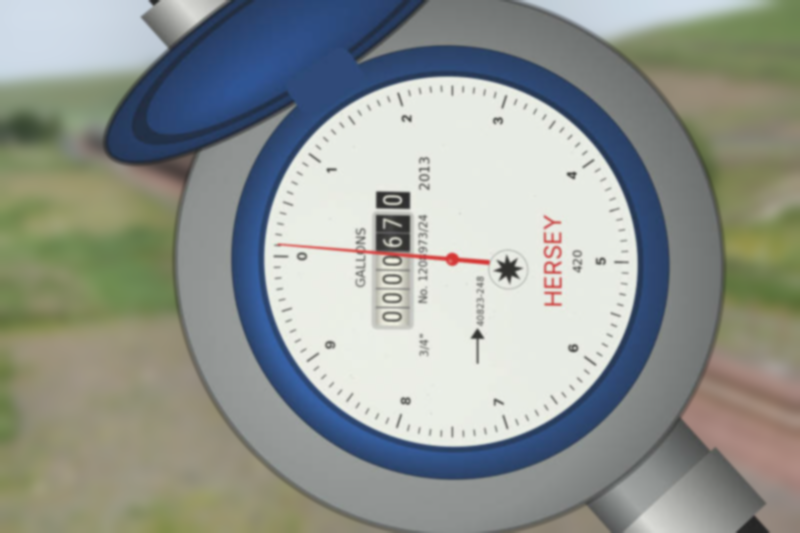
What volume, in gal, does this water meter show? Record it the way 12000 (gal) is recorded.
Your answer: 670.1 (gal)
